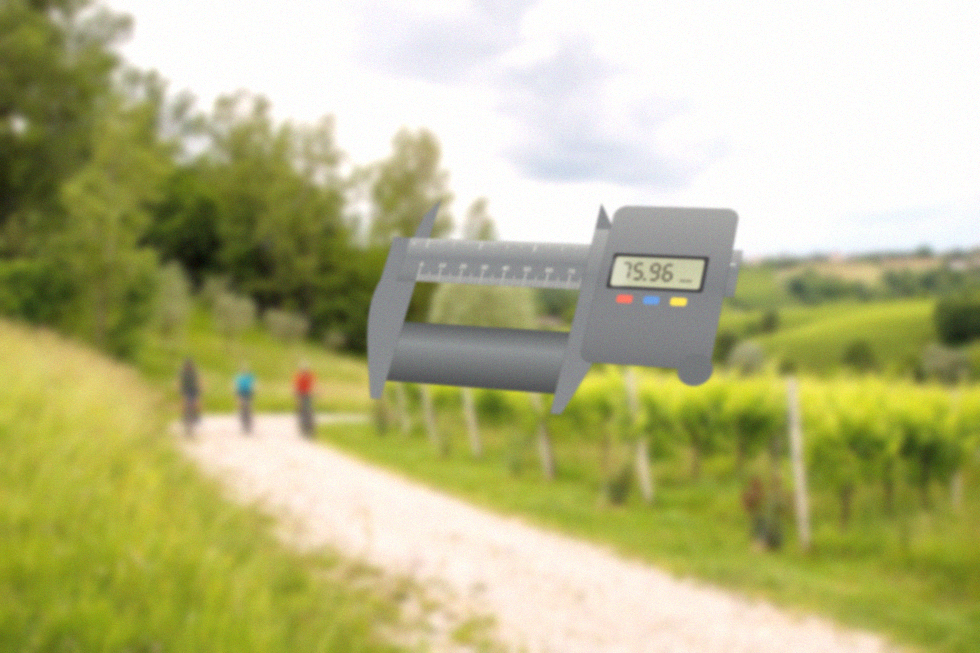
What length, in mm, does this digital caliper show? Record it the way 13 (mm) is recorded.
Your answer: 75.96 (mm)
